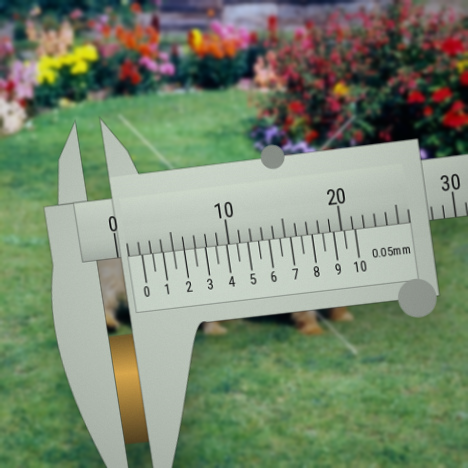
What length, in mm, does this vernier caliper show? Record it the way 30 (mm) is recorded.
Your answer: 2.2 (mm)
